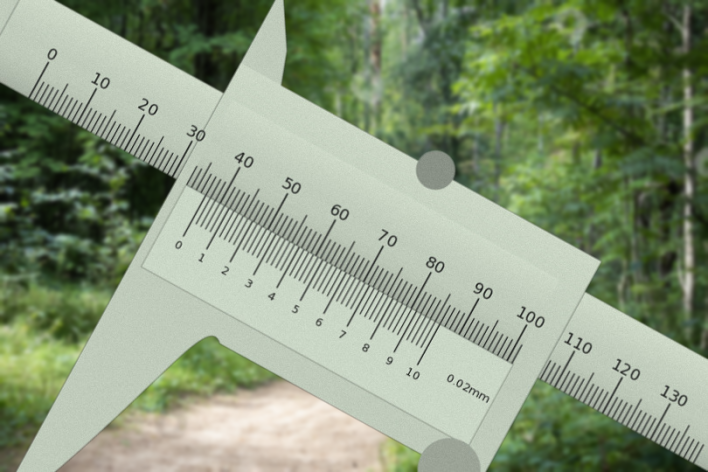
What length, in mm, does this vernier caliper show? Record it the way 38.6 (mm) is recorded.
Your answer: 37.0 (mm)
